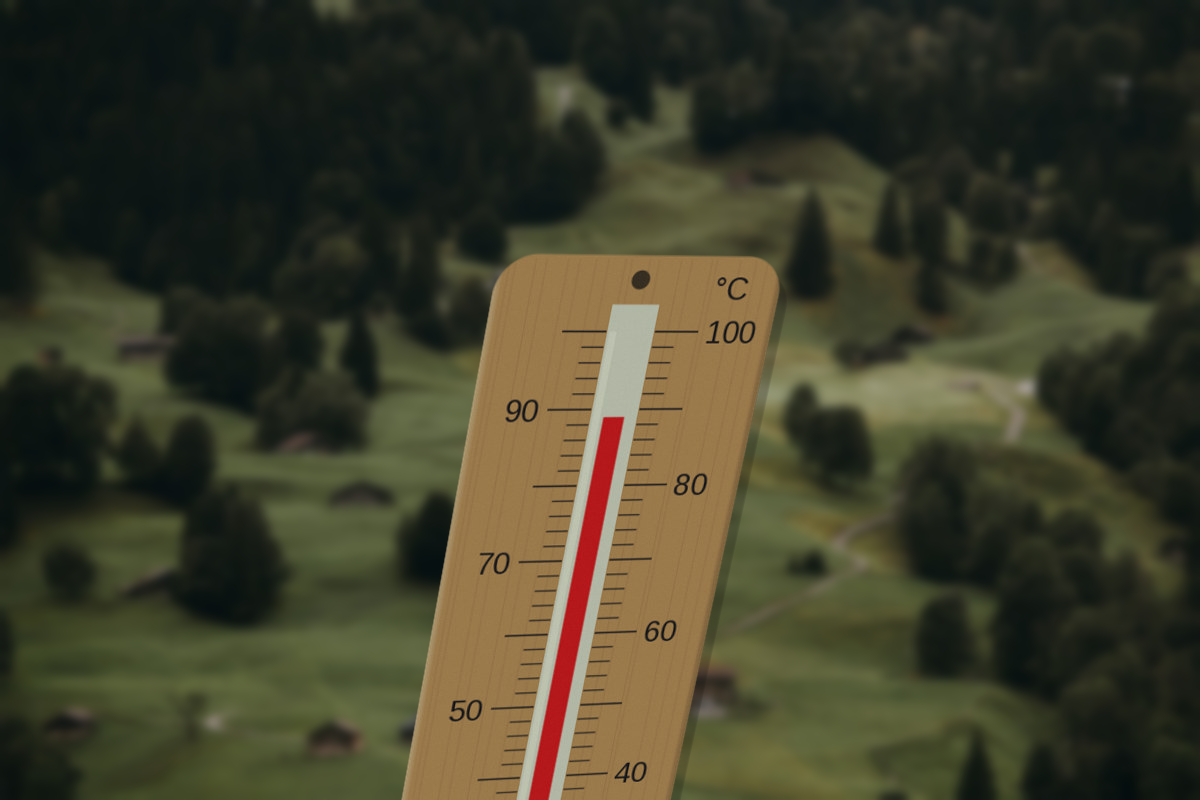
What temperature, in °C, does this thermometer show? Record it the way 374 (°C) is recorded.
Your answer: 89 (°C)
